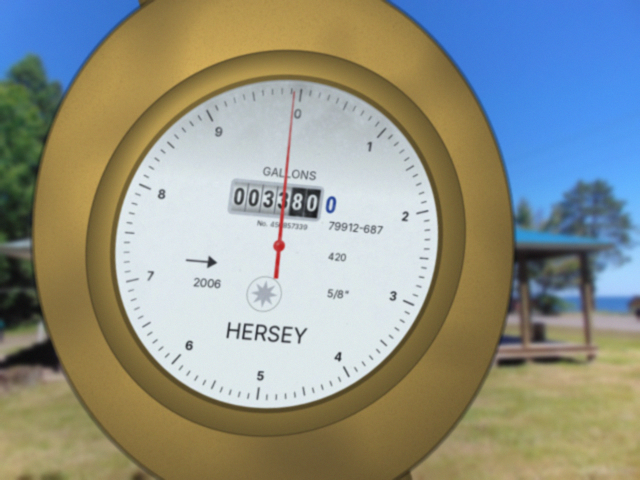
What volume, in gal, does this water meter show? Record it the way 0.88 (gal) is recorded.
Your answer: 33799.9 (gal)
